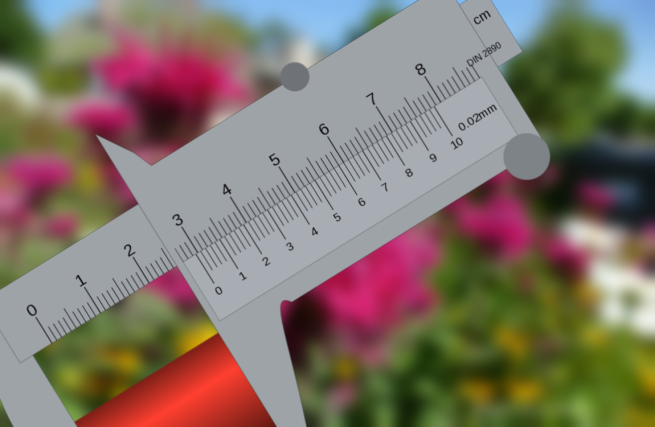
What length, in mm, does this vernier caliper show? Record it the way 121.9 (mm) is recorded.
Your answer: 29.6 (mm)
